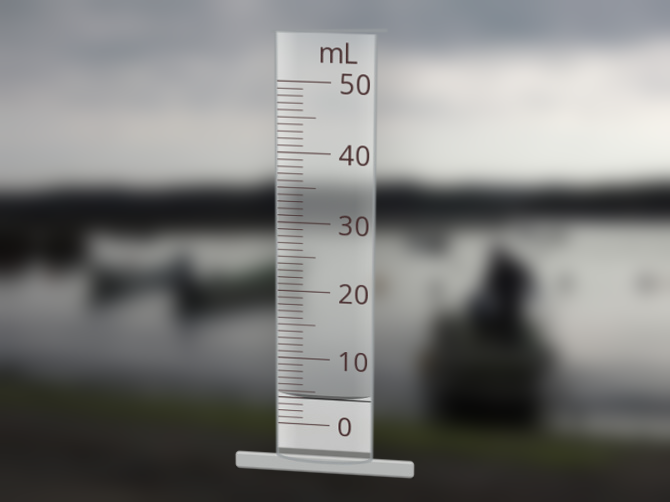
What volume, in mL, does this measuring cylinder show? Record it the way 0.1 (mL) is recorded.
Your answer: 4 (mL)
